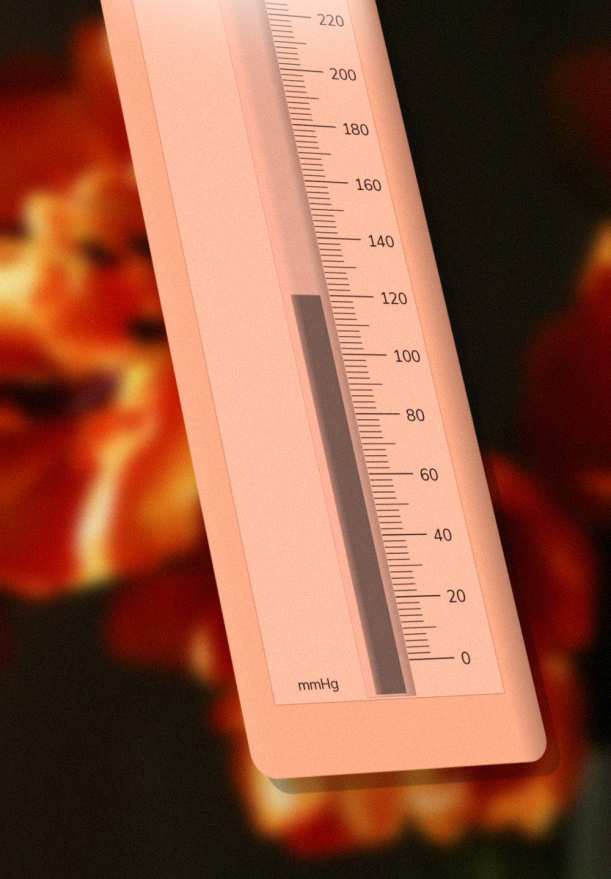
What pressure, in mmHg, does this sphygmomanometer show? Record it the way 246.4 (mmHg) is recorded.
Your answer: 120 (mmHg)
